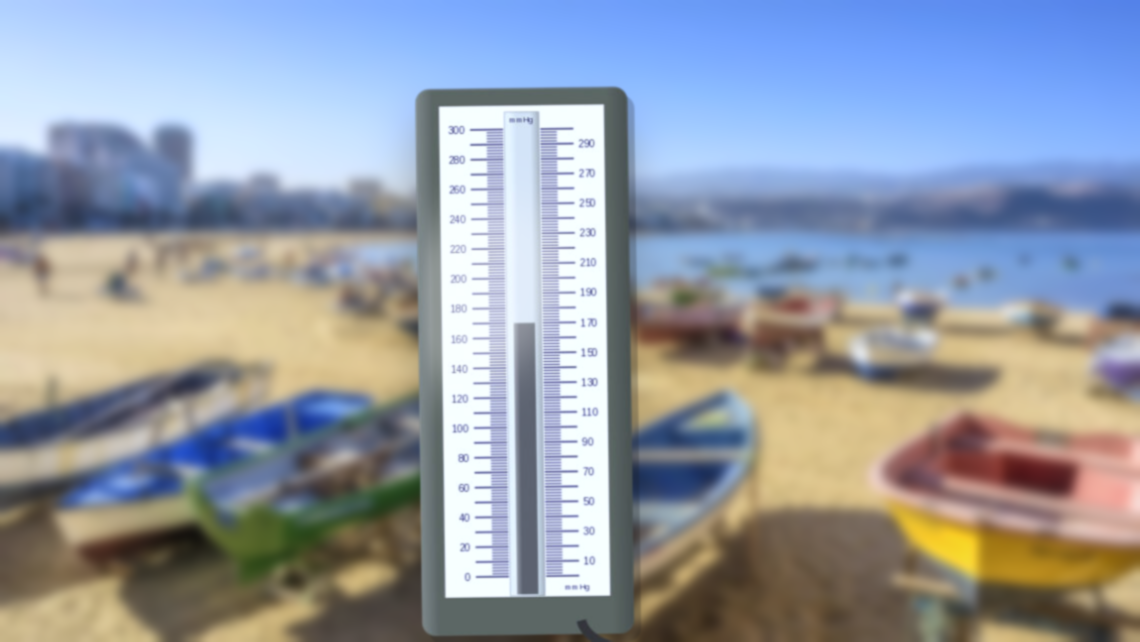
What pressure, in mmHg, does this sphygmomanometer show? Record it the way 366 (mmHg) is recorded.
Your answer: 170 (mmHg)
